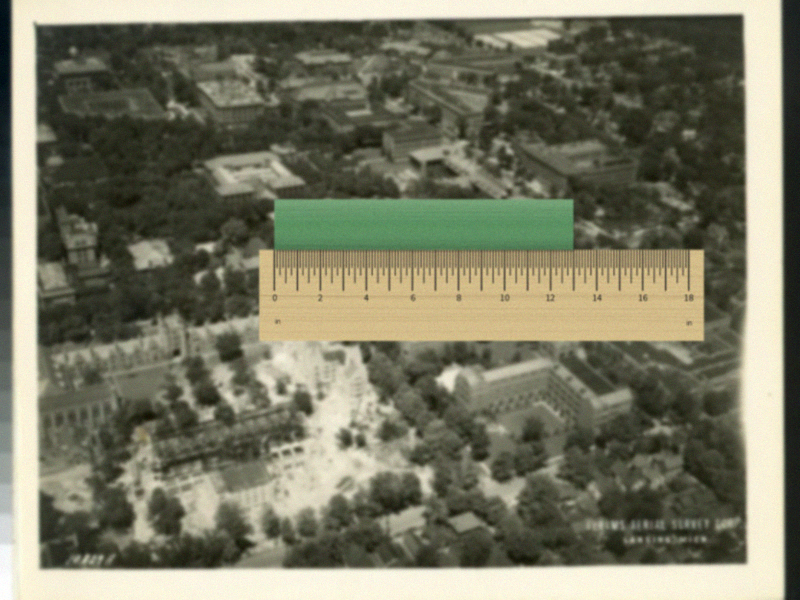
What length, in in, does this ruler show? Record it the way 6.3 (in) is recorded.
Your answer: 13 (in)
